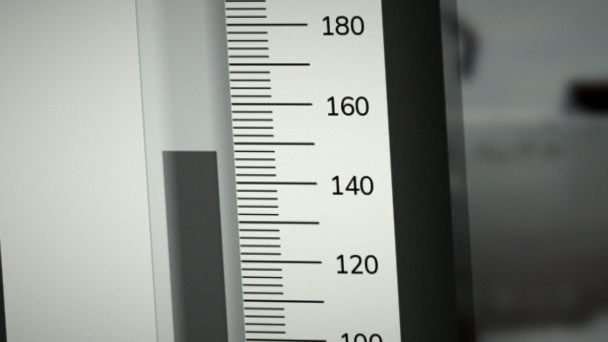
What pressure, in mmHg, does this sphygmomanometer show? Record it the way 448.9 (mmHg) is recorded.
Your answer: 148 (mmHg)
